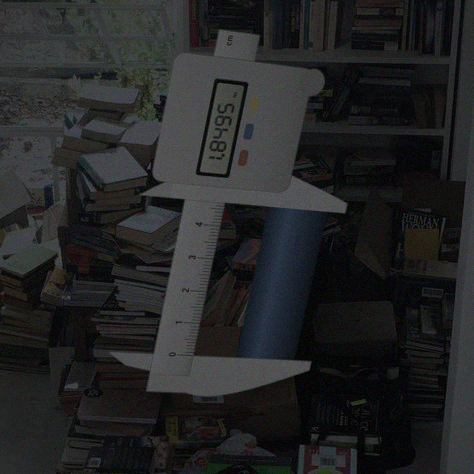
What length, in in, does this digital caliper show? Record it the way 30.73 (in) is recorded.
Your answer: 1.8495 (in)
